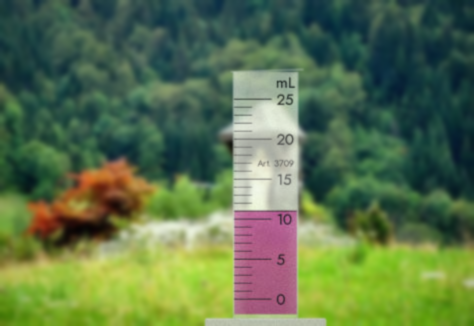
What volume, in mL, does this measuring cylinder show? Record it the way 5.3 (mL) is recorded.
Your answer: 11 (mL)
